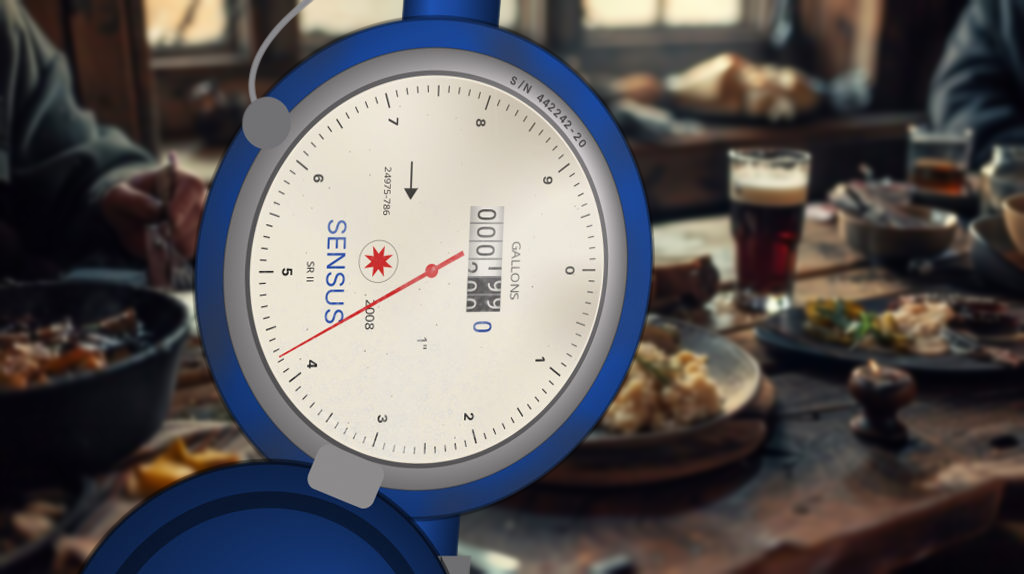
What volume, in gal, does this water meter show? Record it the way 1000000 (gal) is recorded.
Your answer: 1994.2 (gal)
